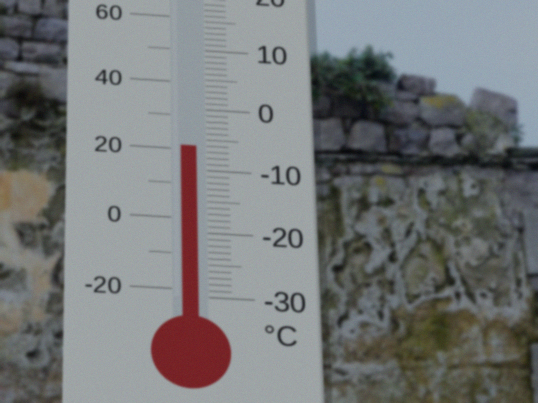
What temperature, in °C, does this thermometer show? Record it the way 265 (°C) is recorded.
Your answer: -6 (°C)
